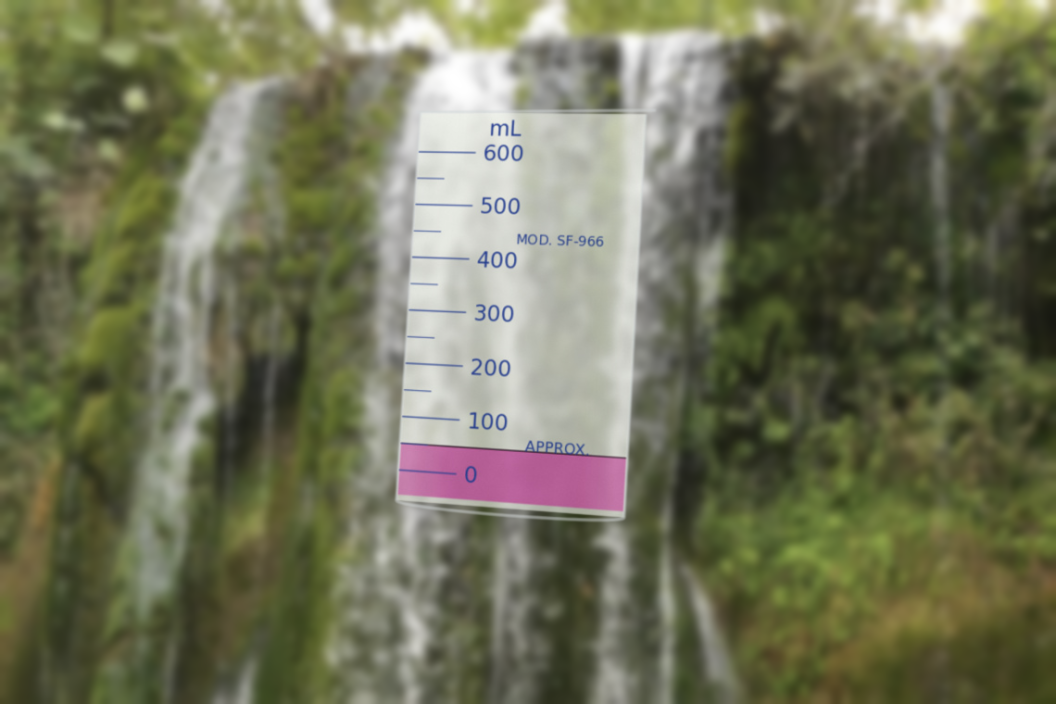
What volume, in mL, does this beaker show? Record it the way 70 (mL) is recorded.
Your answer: 50 (mL)
